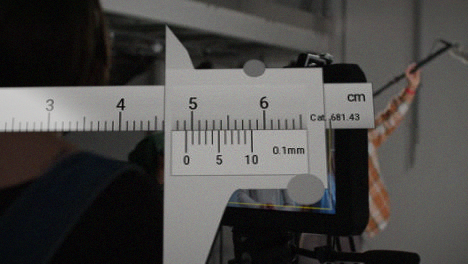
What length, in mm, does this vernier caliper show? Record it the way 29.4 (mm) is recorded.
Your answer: 49.2 (mm)
